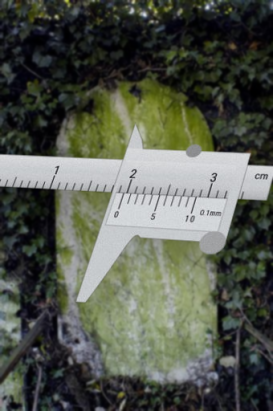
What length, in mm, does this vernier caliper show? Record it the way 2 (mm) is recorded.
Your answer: 19.6 (mm)
